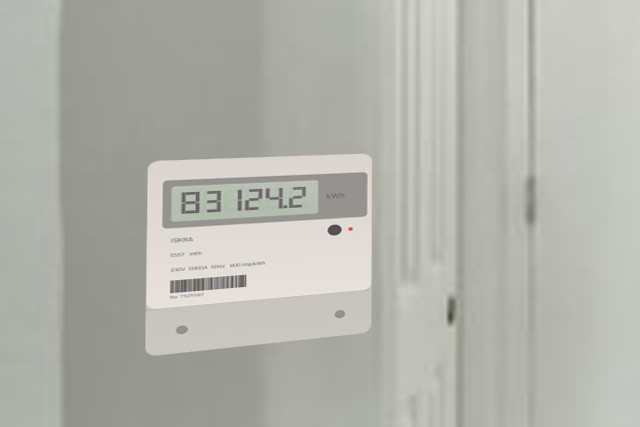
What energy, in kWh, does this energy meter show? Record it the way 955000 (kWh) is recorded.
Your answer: 83124.2 (kWh)
